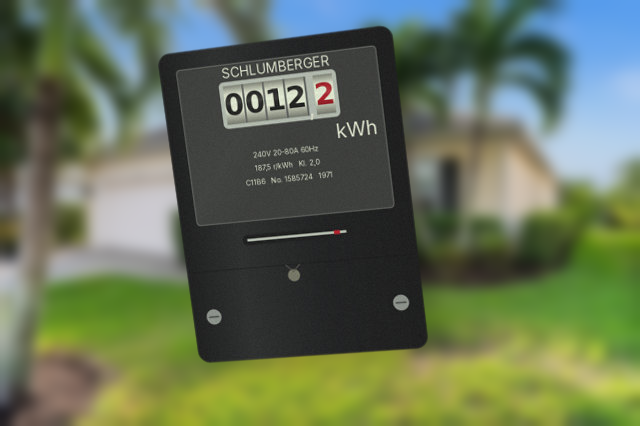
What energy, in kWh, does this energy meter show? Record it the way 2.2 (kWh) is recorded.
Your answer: 12.2 (kWh)
